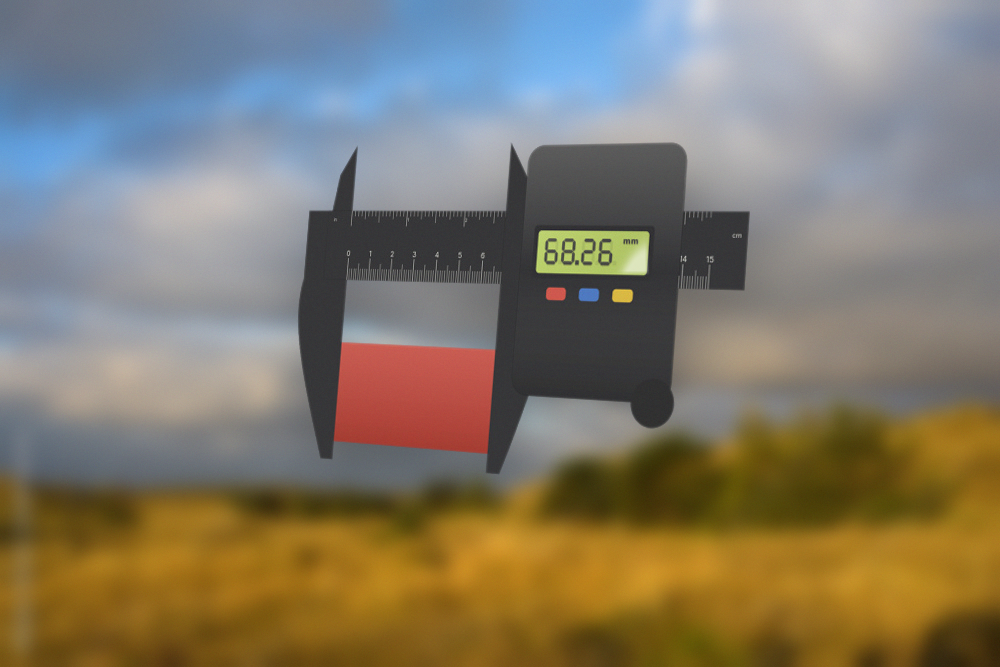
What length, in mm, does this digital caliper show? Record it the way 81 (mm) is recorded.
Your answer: 68.26 (mm)
